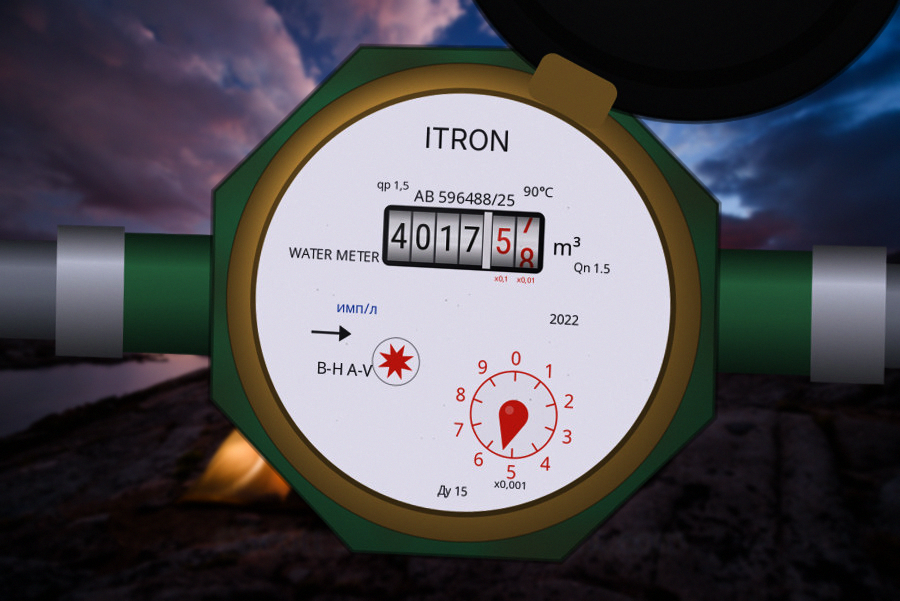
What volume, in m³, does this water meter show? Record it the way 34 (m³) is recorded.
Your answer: 4017.575 (m³)
